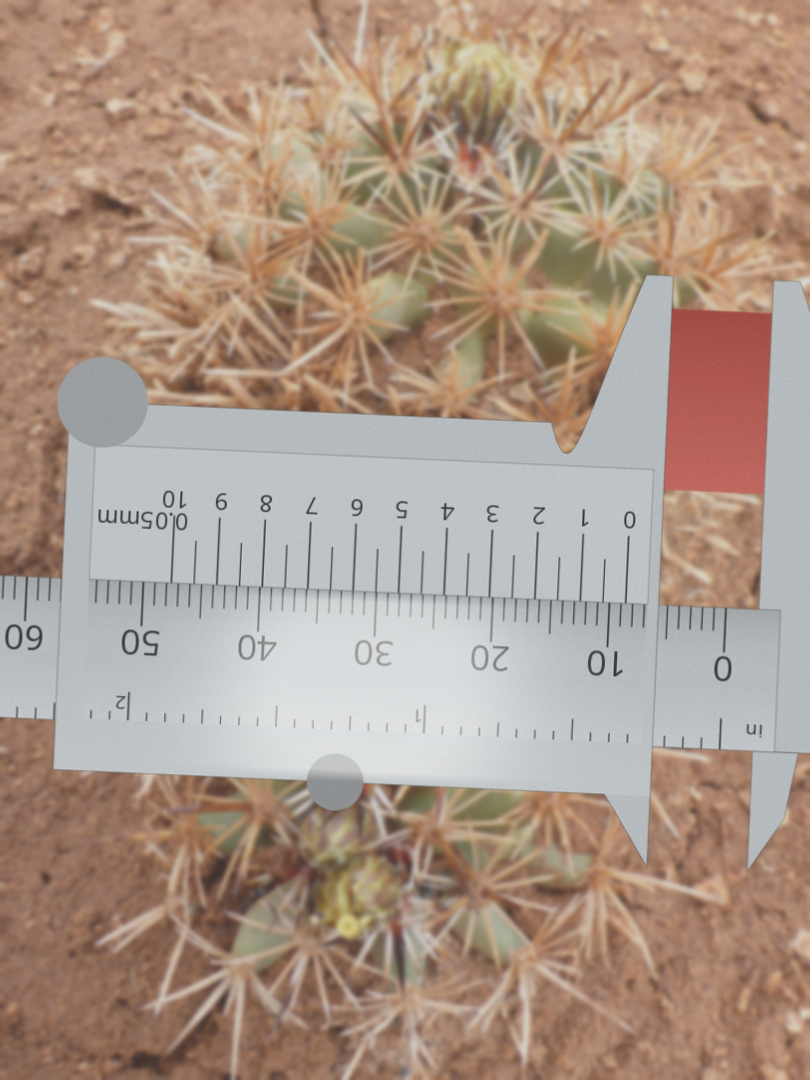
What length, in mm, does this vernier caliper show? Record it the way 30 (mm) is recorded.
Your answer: 8.6 (mm)
